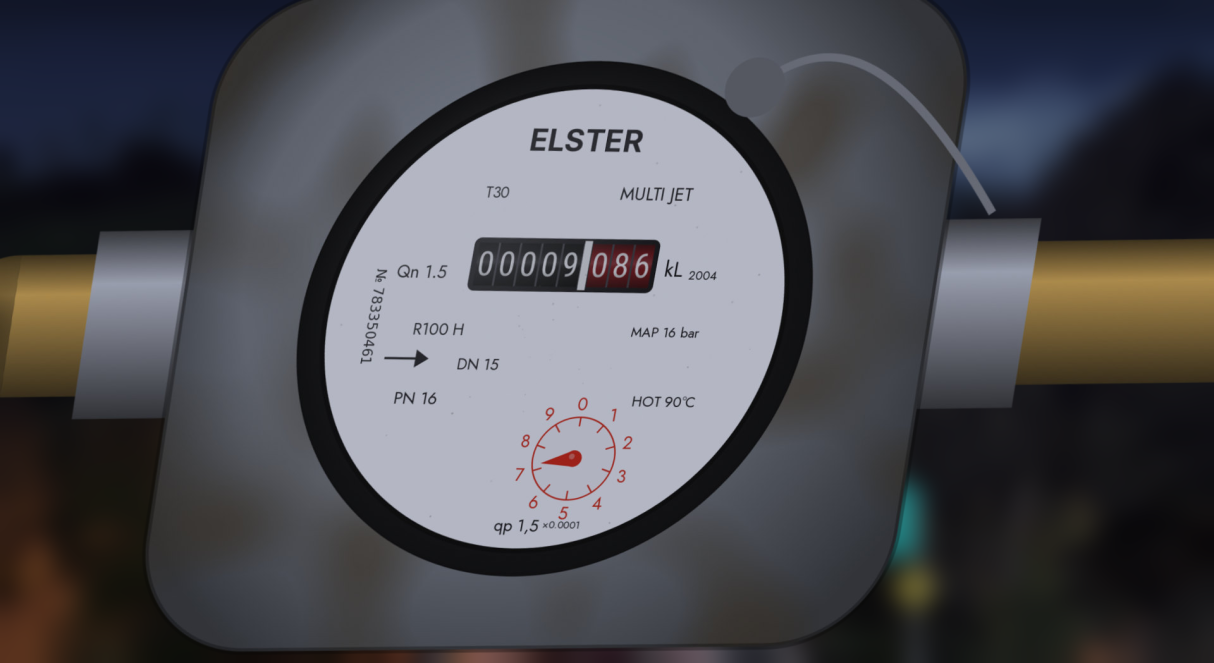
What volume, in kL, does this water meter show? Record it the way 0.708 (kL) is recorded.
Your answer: 9.0867 (kL)
